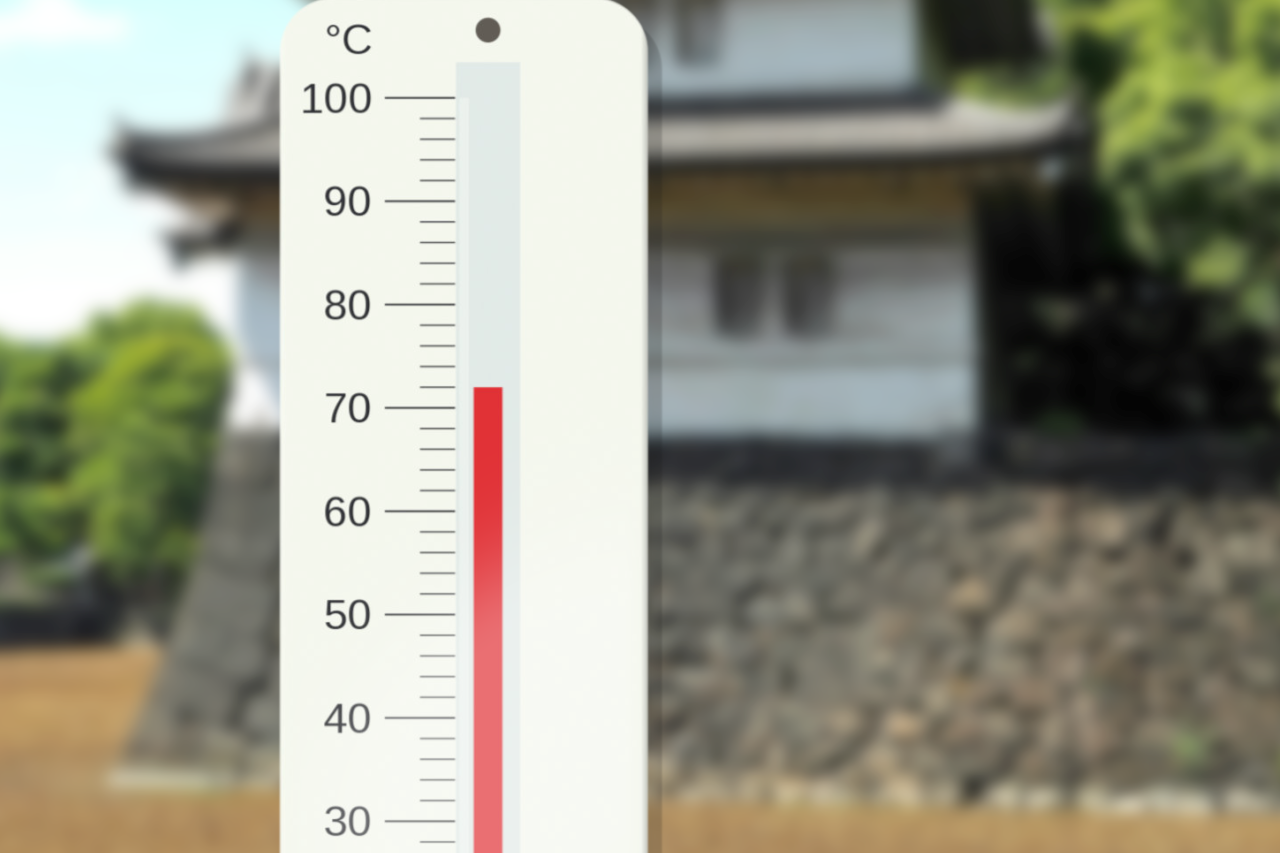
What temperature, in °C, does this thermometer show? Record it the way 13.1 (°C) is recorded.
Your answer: 72 (°C)
